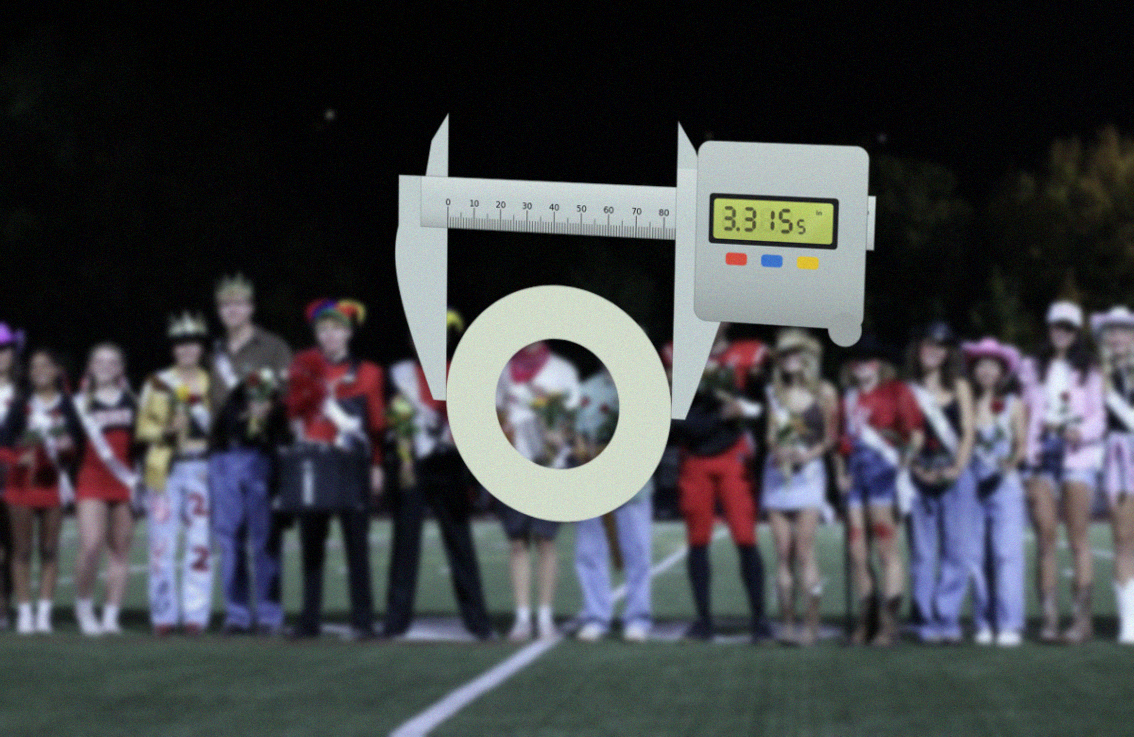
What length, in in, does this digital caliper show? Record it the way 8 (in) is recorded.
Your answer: 3.3155 (in)
